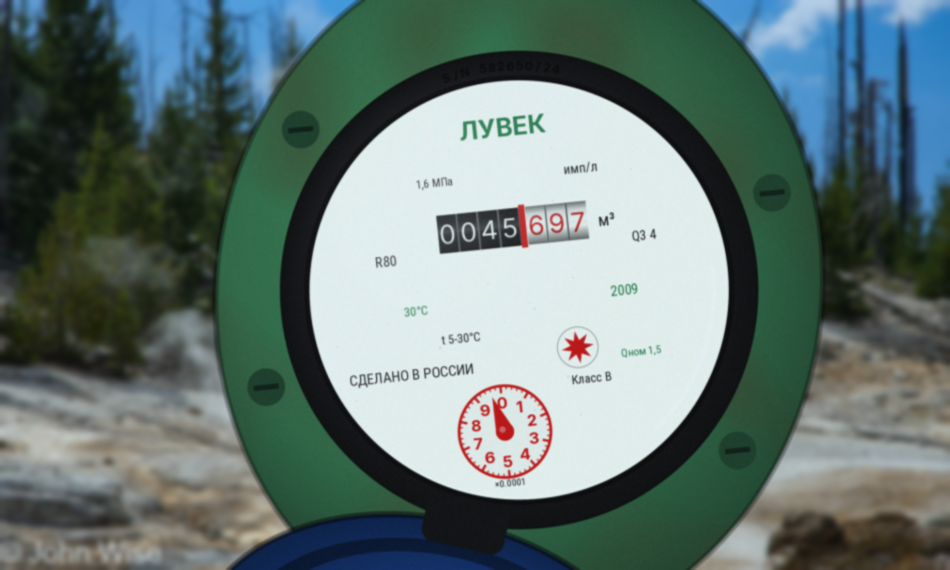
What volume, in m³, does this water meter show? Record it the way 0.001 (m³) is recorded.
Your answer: 45.6969 (m³)
